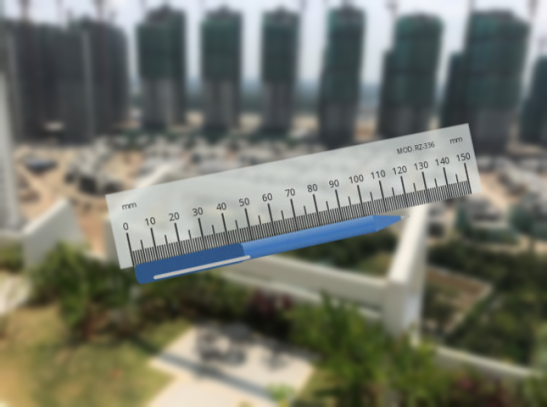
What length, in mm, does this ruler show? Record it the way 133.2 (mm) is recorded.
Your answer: 120 (mm)
